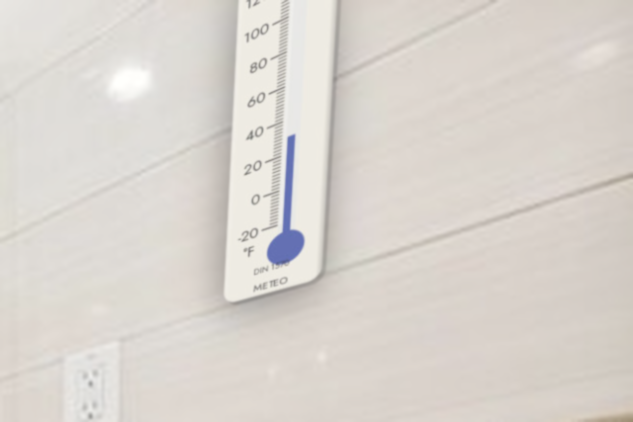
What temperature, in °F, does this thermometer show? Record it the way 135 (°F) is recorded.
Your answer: 30 (°F)
